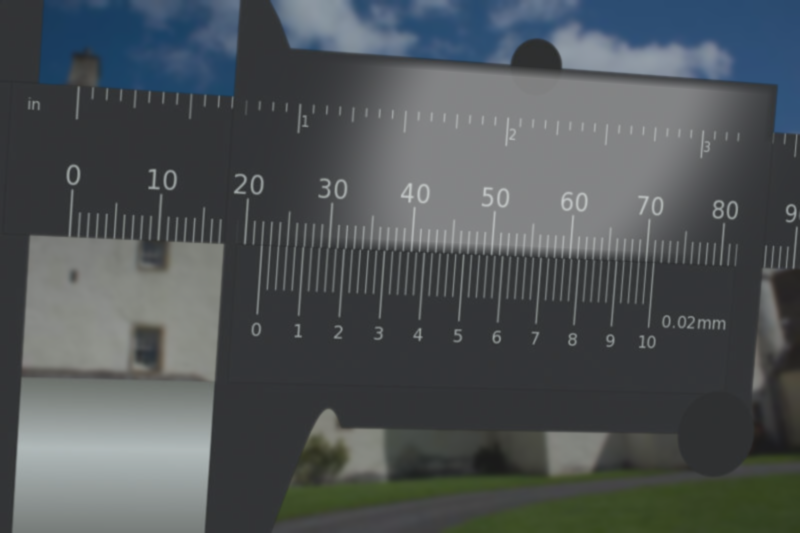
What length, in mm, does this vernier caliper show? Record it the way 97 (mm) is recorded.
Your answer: 22.0 (mm)
